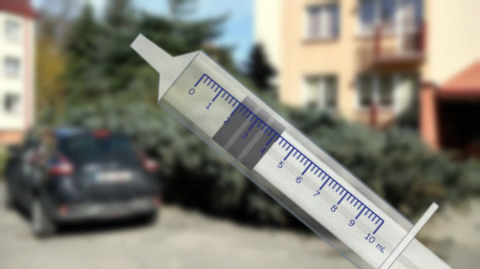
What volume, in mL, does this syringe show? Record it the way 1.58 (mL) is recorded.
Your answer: 2 (mL)
